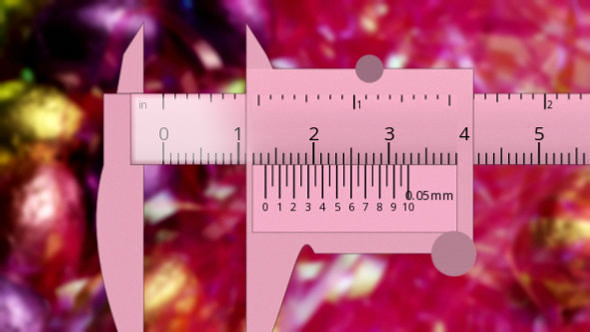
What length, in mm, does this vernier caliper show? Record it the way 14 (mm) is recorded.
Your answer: 13.6 (mm)
